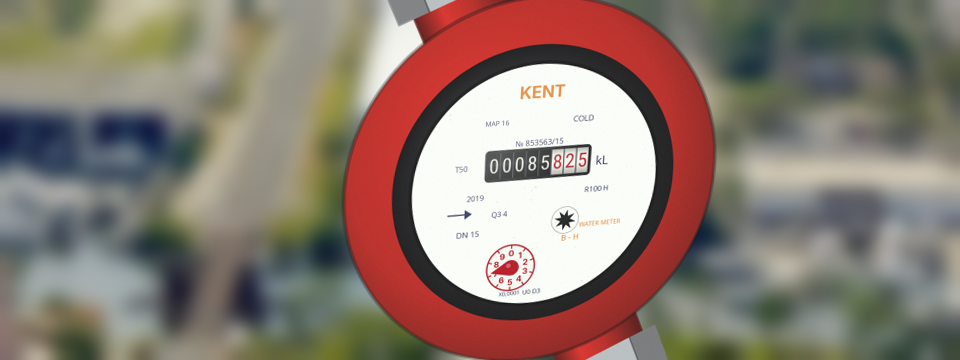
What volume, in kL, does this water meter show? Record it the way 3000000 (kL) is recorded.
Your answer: 85.8257 (kL)
